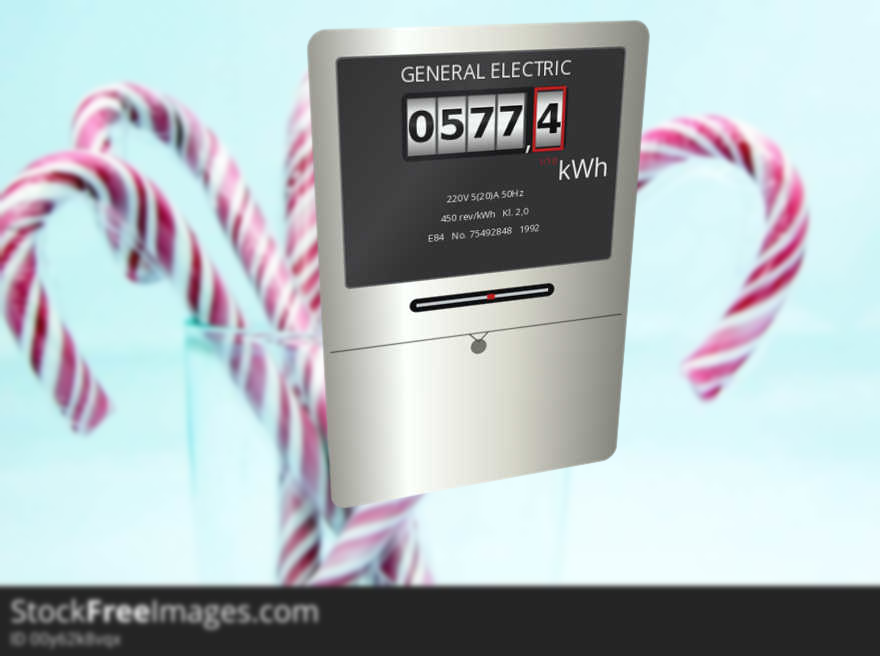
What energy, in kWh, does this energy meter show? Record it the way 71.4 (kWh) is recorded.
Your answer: 577.4 (kWh)
